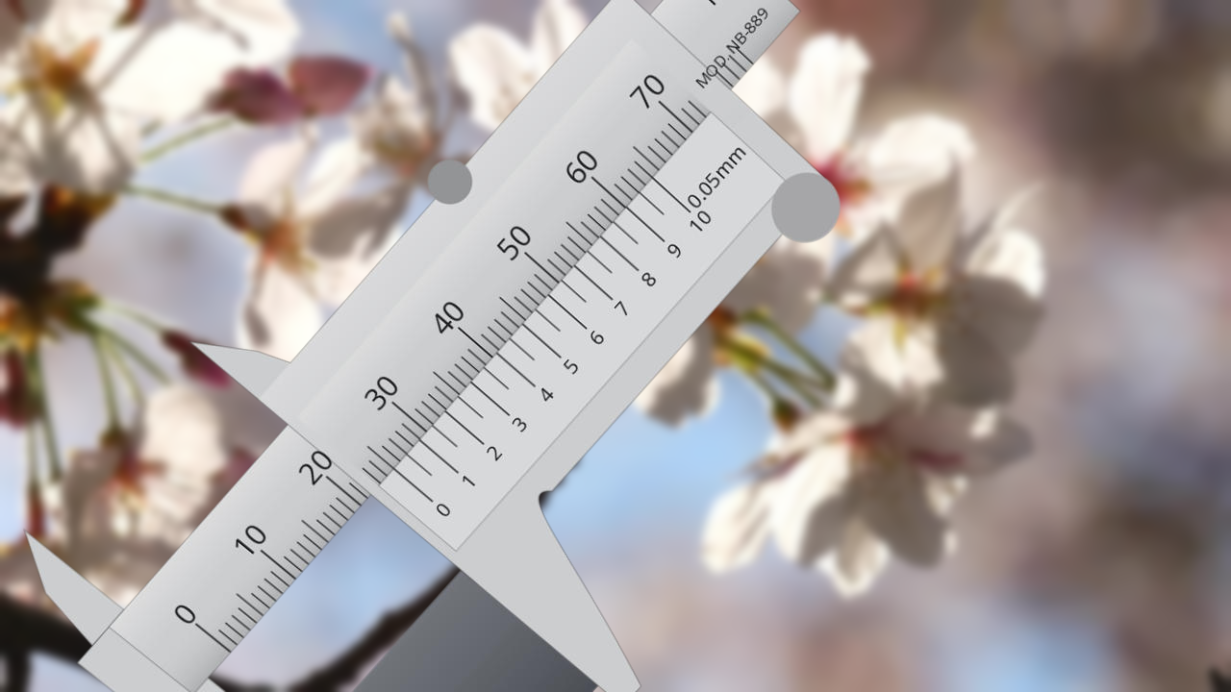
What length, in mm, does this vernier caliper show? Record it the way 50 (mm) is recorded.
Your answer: 25.0 (mm)
